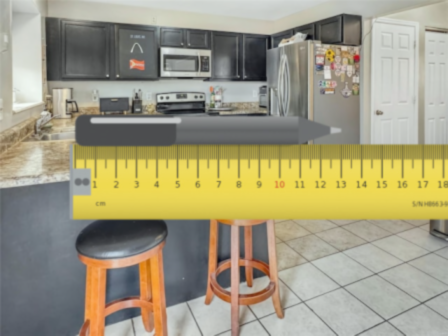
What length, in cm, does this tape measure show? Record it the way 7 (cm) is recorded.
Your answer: 13 (cm)
